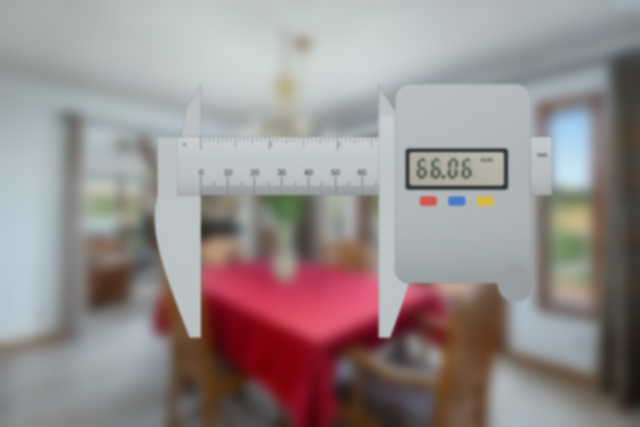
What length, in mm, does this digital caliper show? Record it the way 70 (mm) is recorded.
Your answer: 66.06 (mm)
